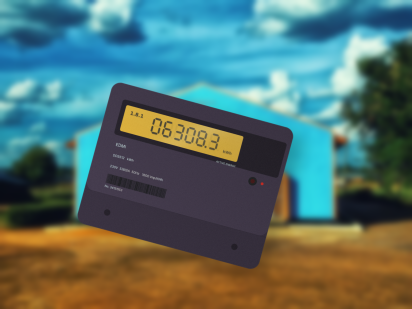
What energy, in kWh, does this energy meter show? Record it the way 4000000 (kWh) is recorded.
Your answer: 6308.3 (kWh)
